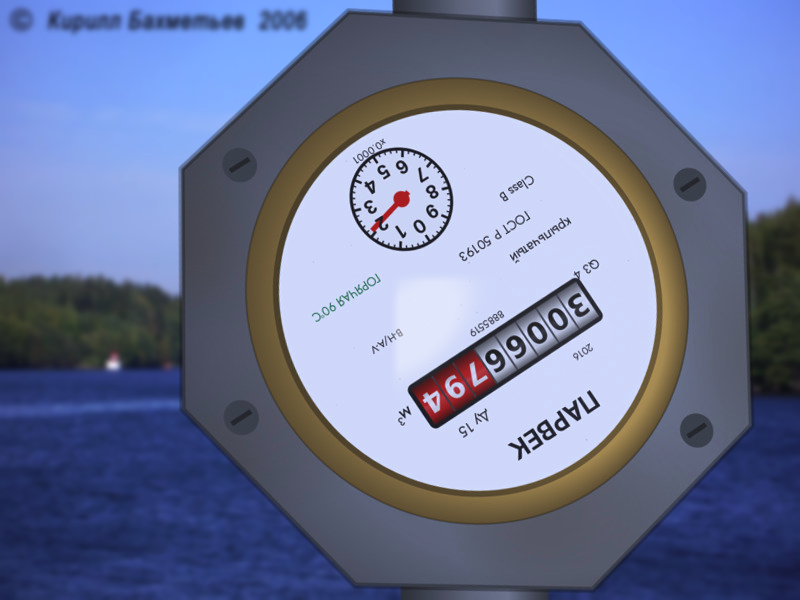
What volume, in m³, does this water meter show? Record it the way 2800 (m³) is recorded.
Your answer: 30066.7942 (m³)
